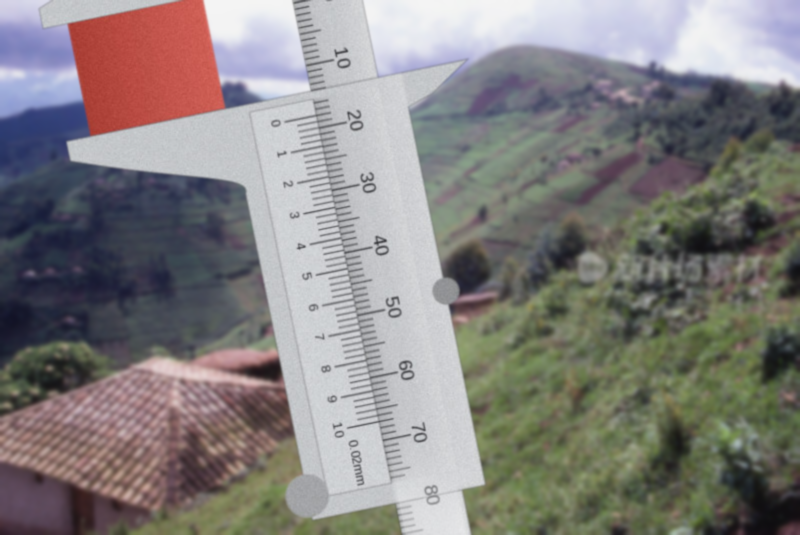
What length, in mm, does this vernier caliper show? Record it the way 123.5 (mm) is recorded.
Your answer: 18.0 (mm)
